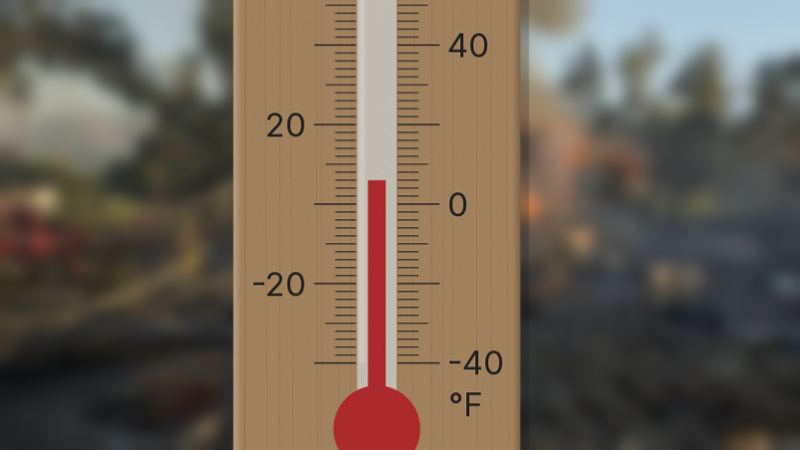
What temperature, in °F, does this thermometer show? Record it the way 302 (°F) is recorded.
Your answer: 6 (°F)
